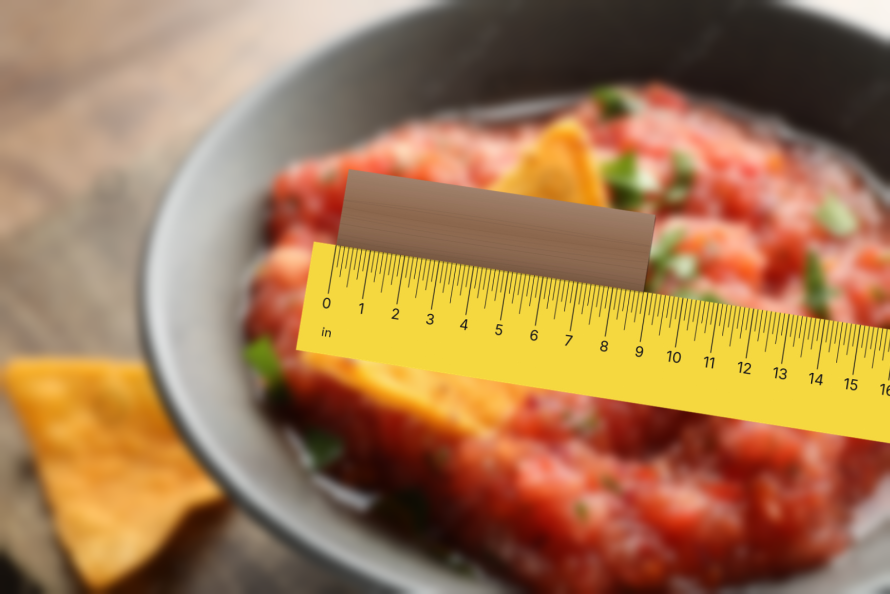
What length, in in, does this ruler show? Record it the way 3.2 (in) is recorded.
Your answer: 8.875 (in)
